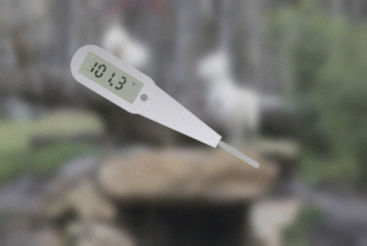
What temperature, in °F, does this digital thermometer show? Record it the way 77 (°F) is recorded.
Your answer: 101.3 (°F)
